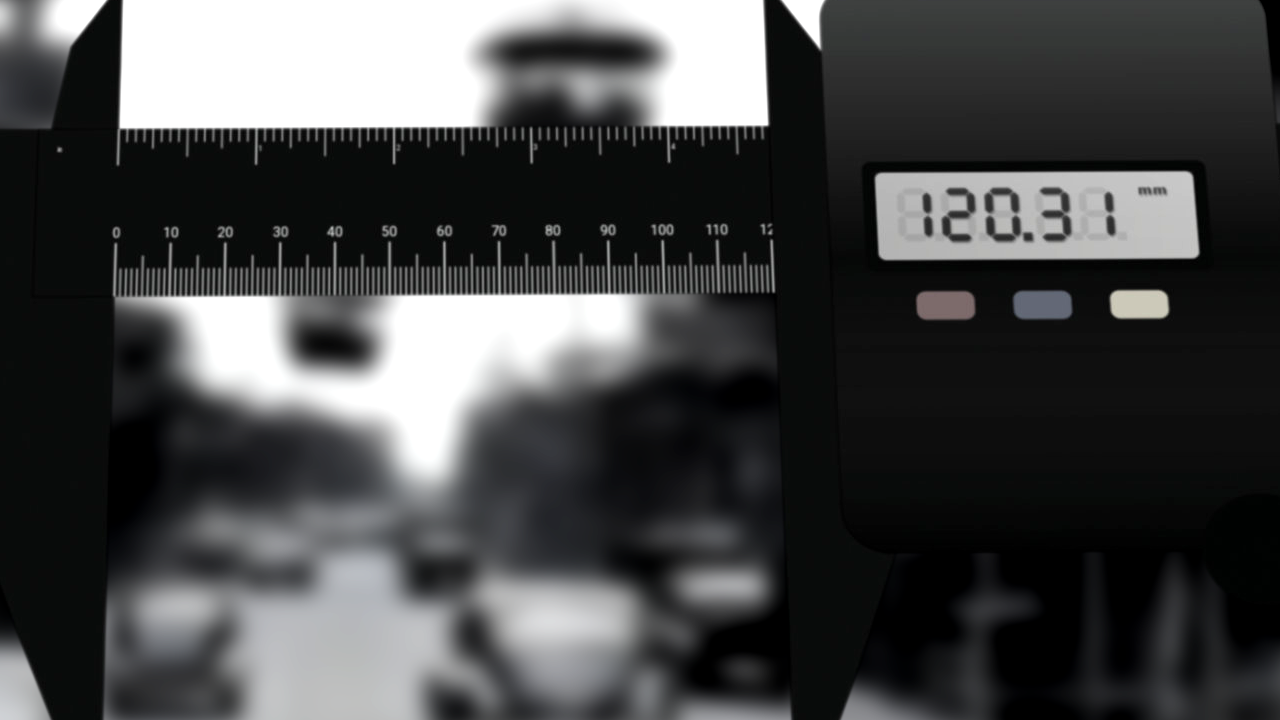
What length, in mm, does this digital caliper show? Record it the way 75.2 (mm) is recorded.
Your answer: 120.31 (mm)
